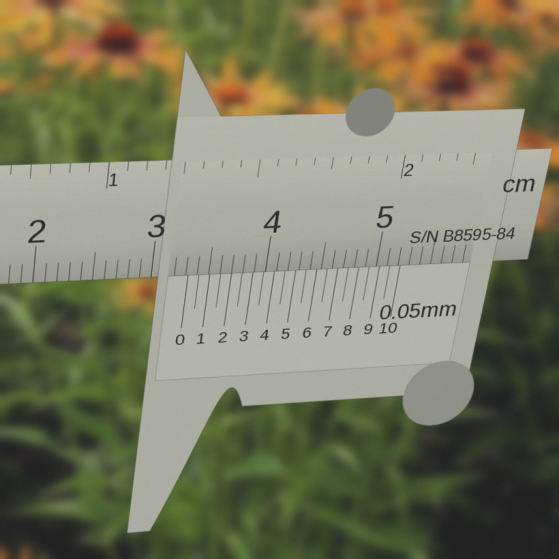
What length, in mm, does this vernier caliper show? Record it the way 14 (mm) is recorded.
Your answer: 33.2 (mm)
